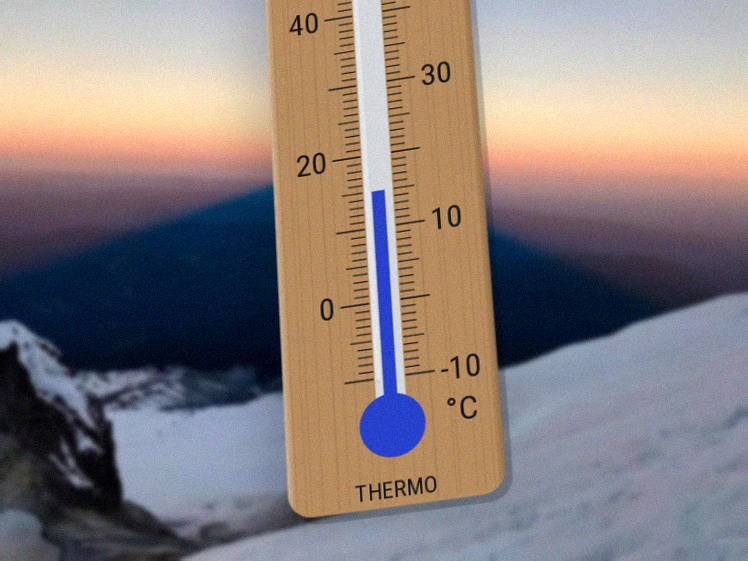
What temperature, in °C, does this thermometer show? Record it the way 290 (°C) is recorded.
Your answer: 15 (°C)
